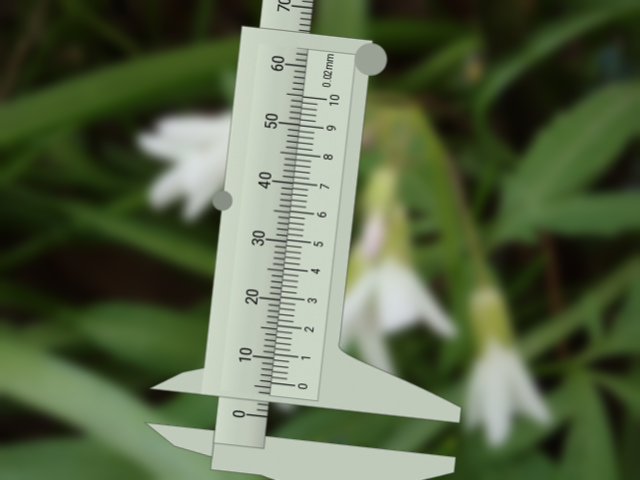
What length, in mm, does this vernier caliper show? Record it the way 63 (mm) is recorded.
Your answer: 5.8 (mm)
